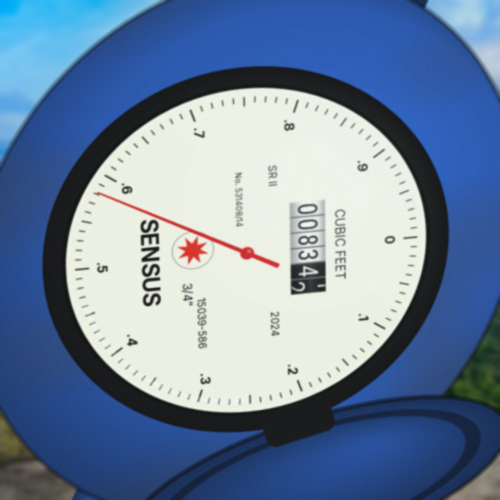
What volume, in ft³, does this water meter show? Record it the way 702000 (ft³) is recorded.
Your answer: 8341.58 (ft³)
